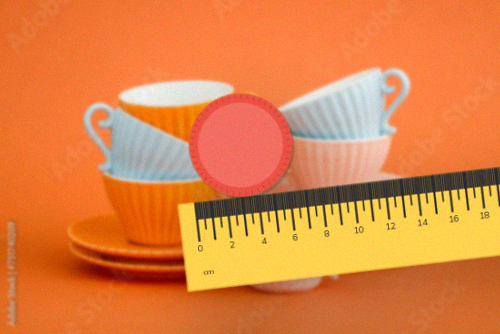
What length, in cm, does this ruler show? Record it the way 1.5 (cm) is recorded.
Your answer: 6.5 (cm)
